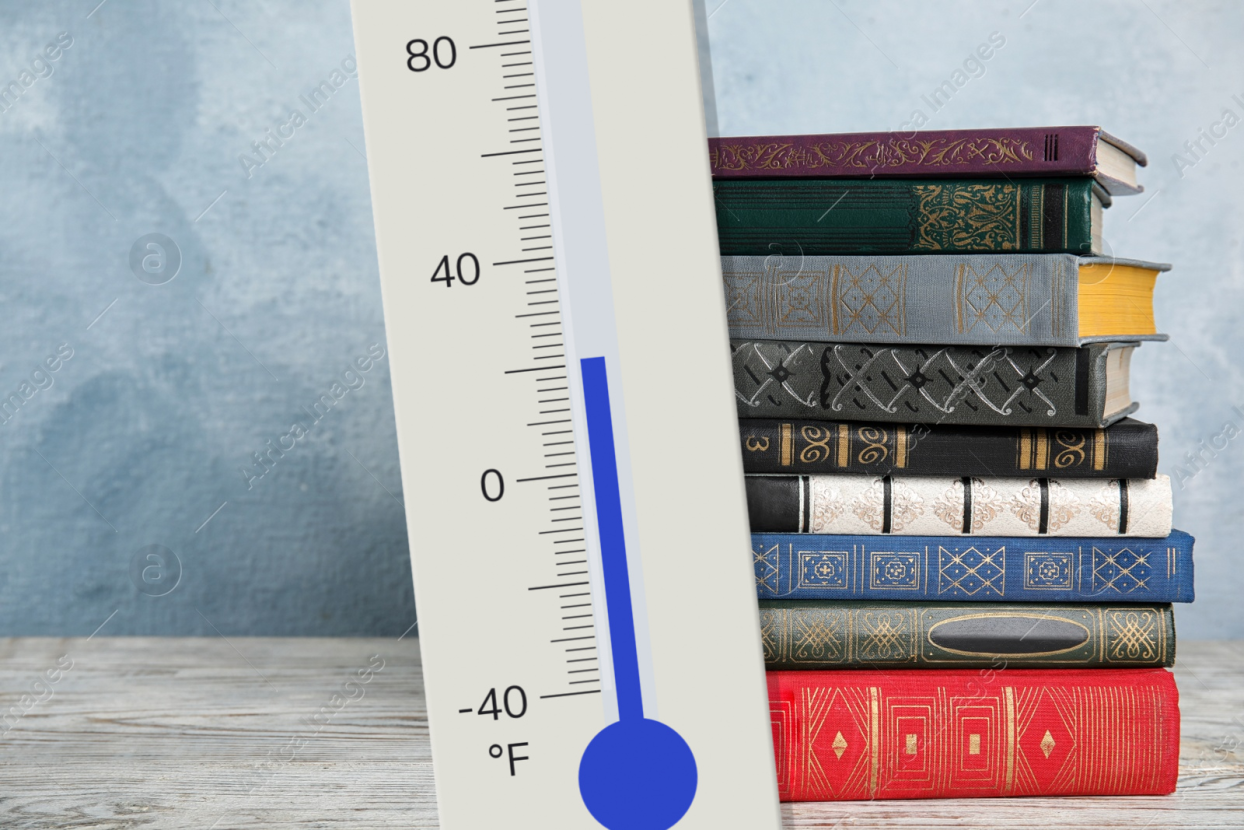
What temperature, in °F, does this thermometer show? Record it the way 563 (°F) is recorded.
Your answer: 21 (°F)
